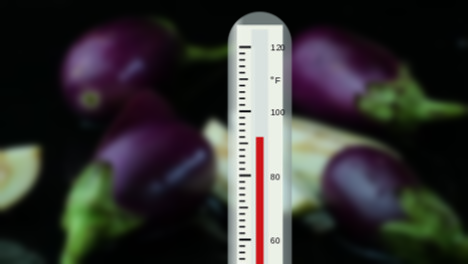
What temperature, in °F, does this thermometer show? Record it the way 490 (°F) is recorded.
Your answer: 92 (°F)
